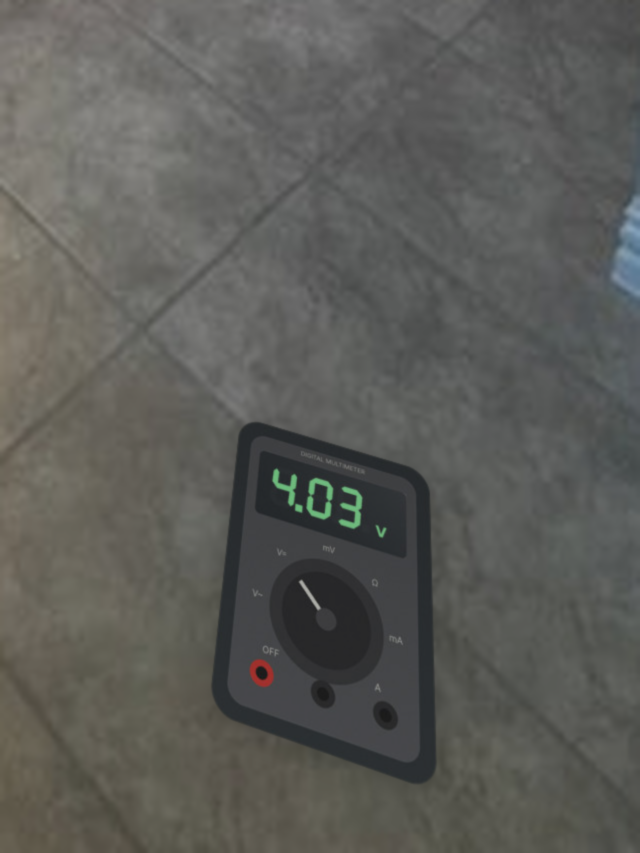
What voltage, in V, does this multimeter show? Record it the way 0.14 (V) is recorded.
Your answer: 4.03 (V)
